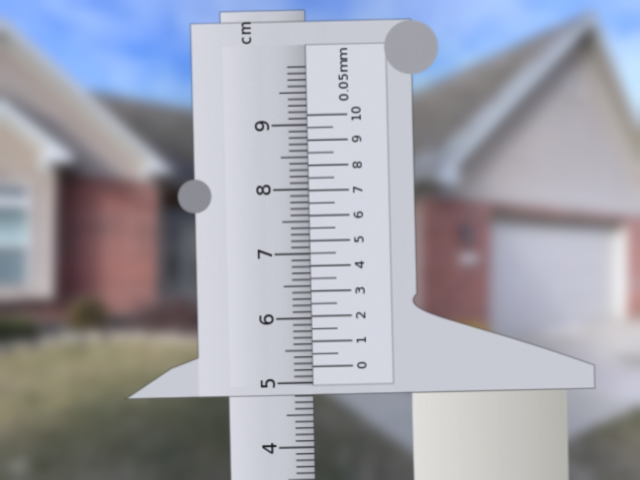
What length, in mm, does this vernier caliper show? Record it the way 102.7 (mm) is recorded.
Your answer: 52.5 (mm)
